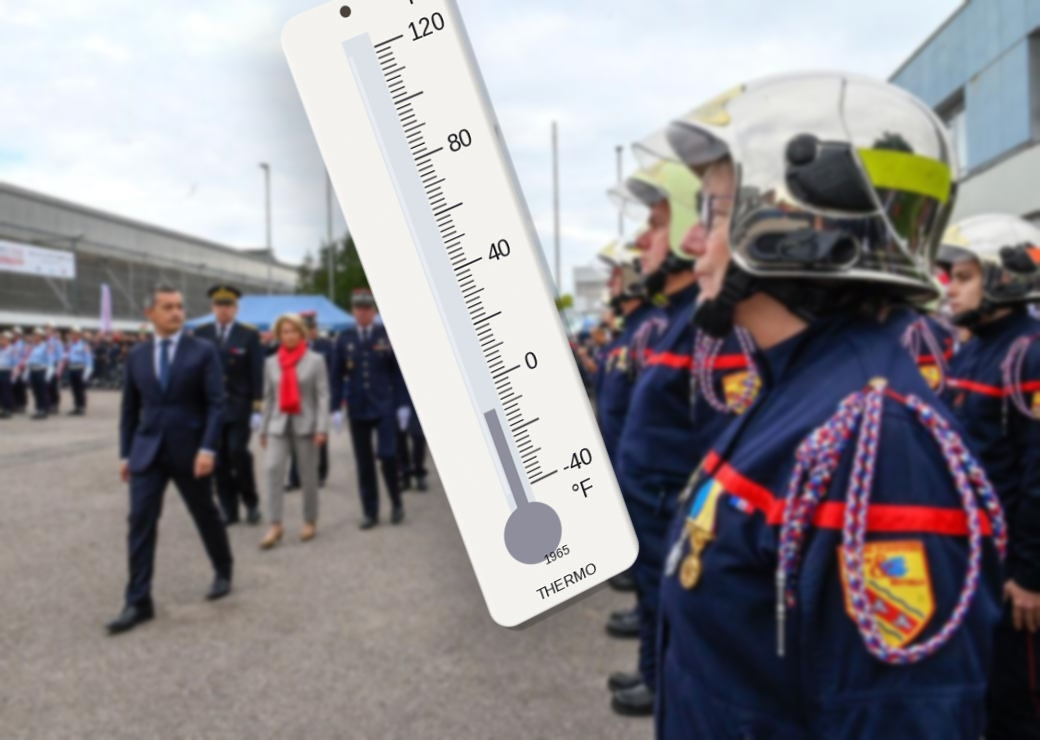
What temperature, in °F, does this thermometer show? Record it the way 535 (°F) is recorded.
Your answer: -10 (°F)
